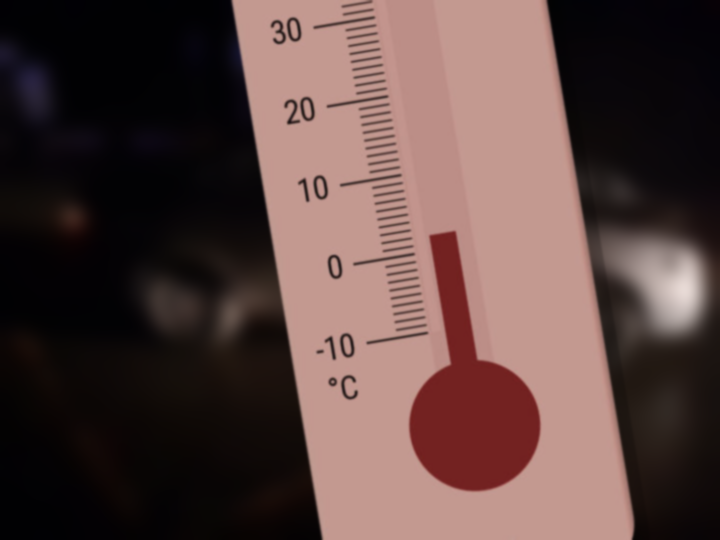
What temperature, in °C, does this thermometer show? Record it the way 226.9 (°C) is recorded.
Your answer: 2 (°C)
